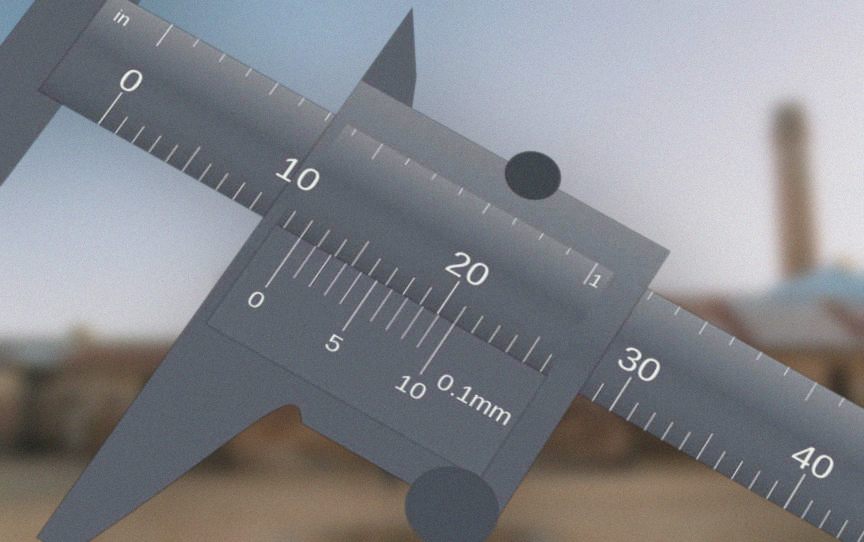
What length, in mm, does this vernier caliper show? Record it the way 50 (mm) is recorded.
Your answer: 12.0 (mm)
